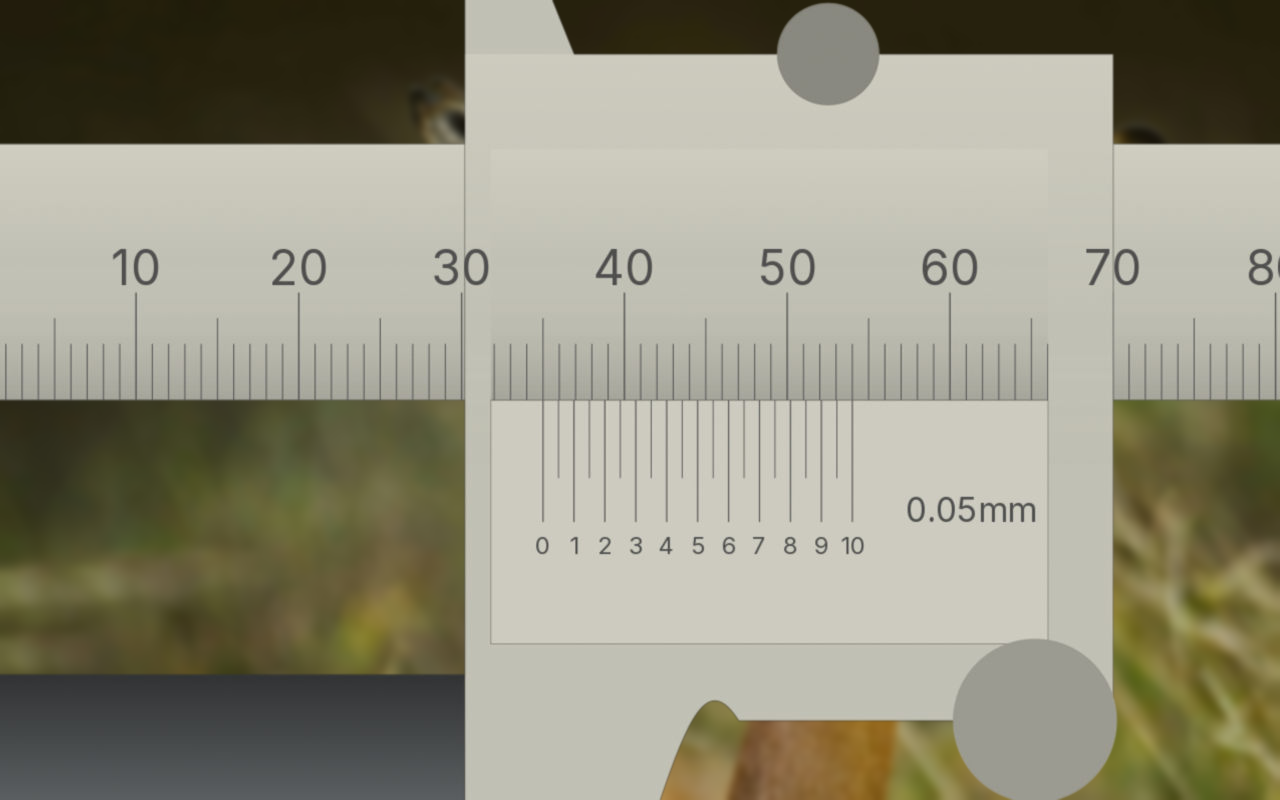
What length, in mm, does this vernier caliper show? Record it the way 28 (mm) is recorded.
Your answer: 35.0 (mm)
